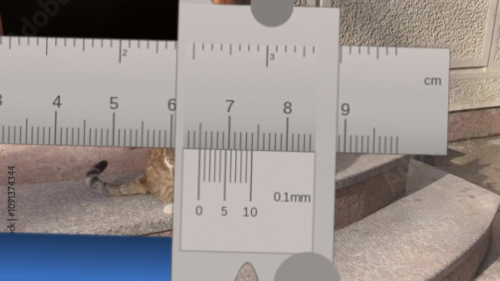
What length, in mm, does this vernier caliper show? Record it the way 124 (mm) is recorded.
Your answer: 65.0 (mm)
